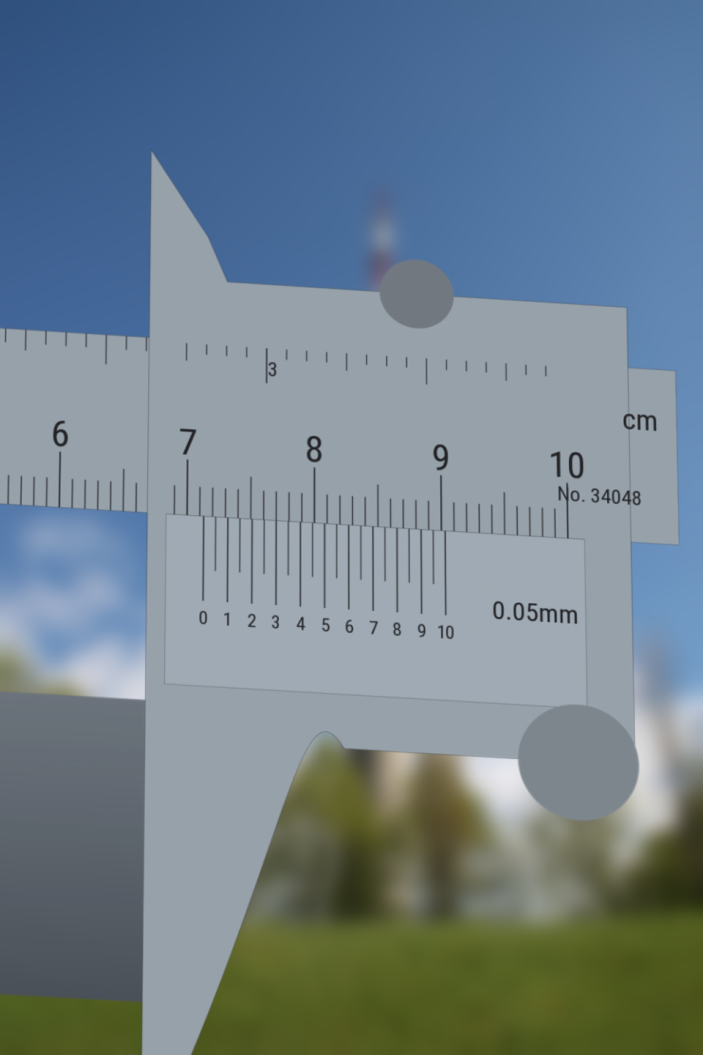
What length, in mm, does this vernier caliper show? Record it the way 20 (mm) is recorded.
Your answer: 71.3 (mm)
